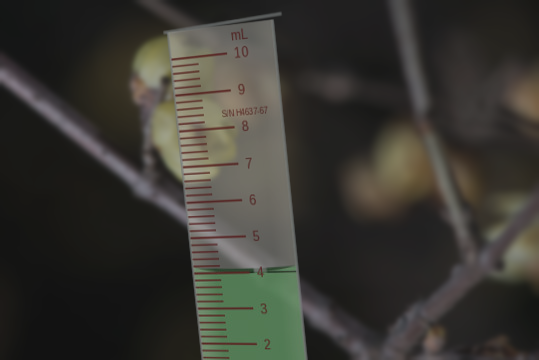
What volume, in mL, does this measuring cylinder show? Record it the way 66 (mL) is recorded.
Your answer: 4 (mL)
